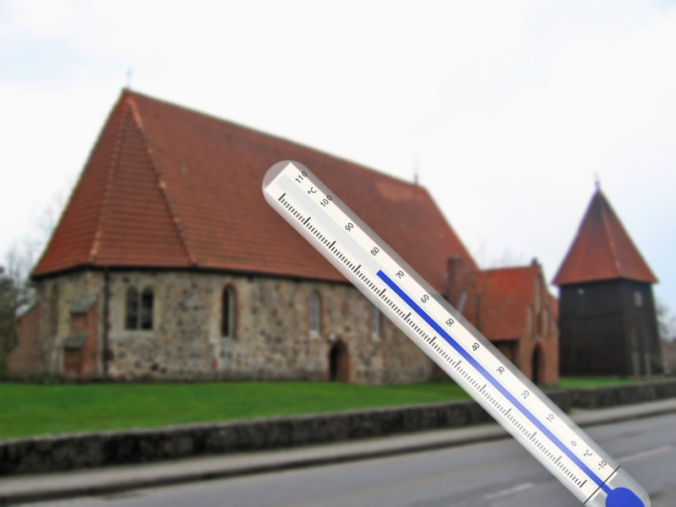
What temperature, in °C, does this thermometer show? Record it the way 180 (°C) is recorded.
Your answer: 75 (°C)
